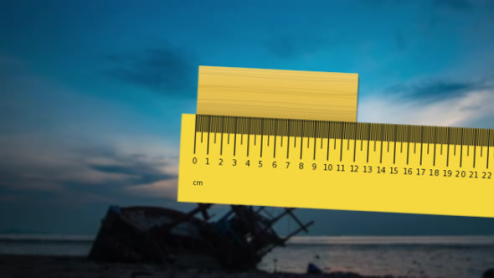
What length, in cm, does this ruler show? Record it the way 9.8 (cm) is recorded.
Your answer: 12 (cm)
